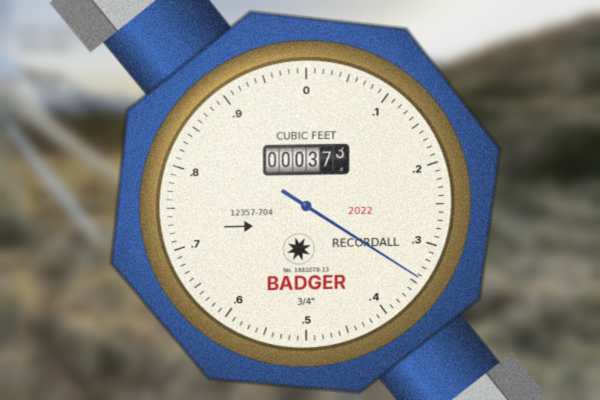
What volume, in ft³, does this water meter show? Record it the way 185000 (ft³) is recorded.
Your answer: 373.34 (ft³)
